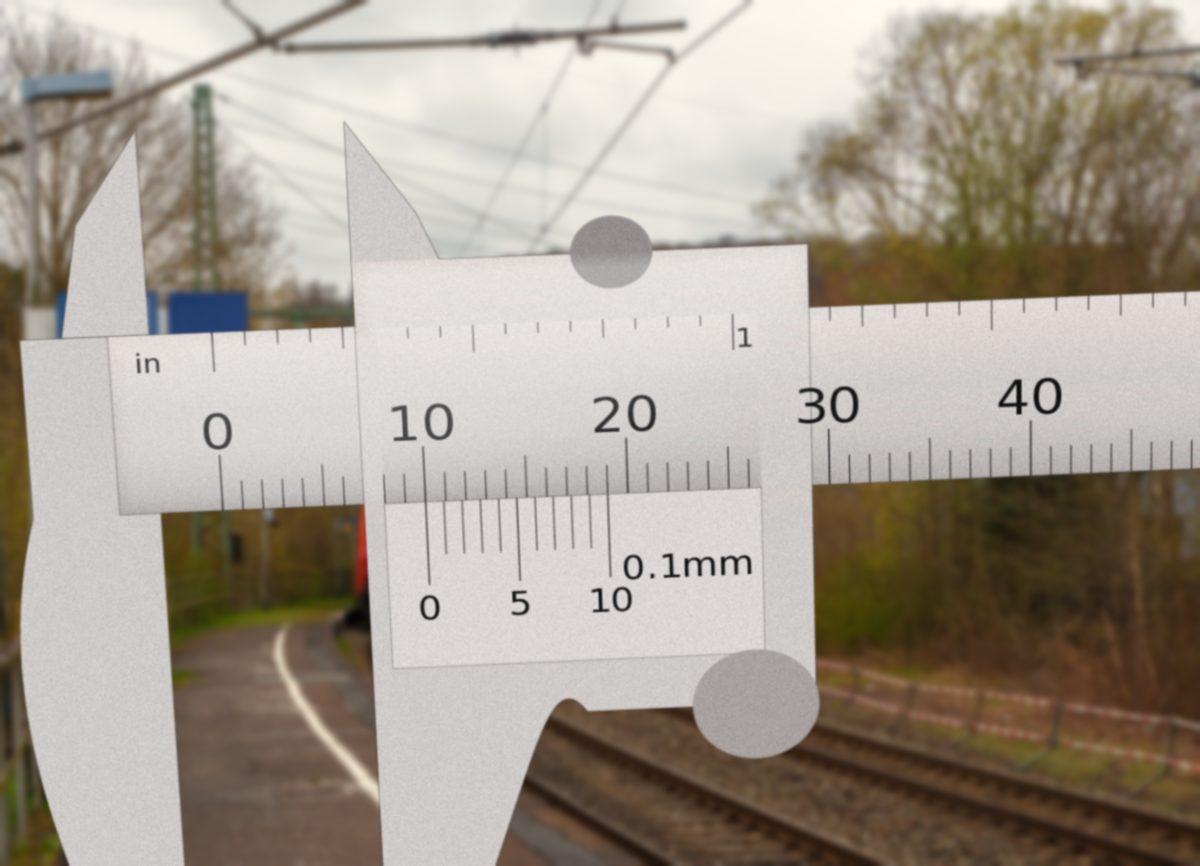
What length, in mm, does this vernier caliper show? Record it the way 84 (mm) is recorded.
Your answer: 10.0 (mm)
